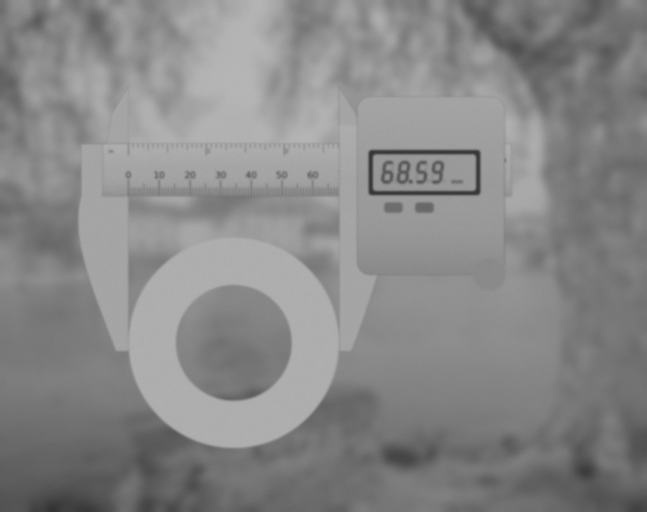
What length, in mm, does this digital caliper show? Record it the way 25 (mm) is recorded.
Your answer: 68.59 (mm)
